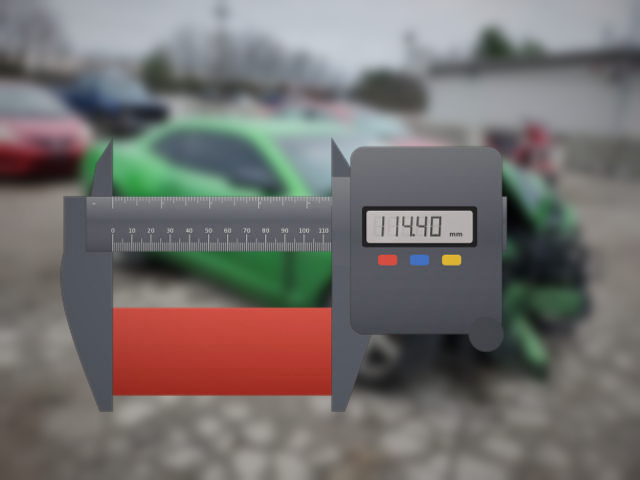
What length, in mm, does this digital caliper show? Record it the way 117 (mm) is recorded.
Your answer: 114.40 (mm)
